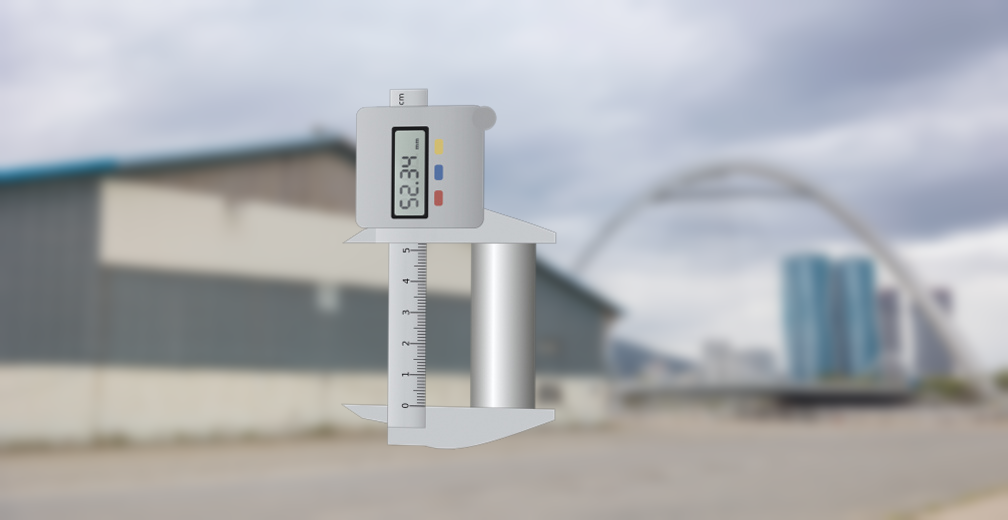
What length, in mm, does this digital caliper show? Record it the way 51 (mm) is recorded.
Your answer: 52.34 (mm)
